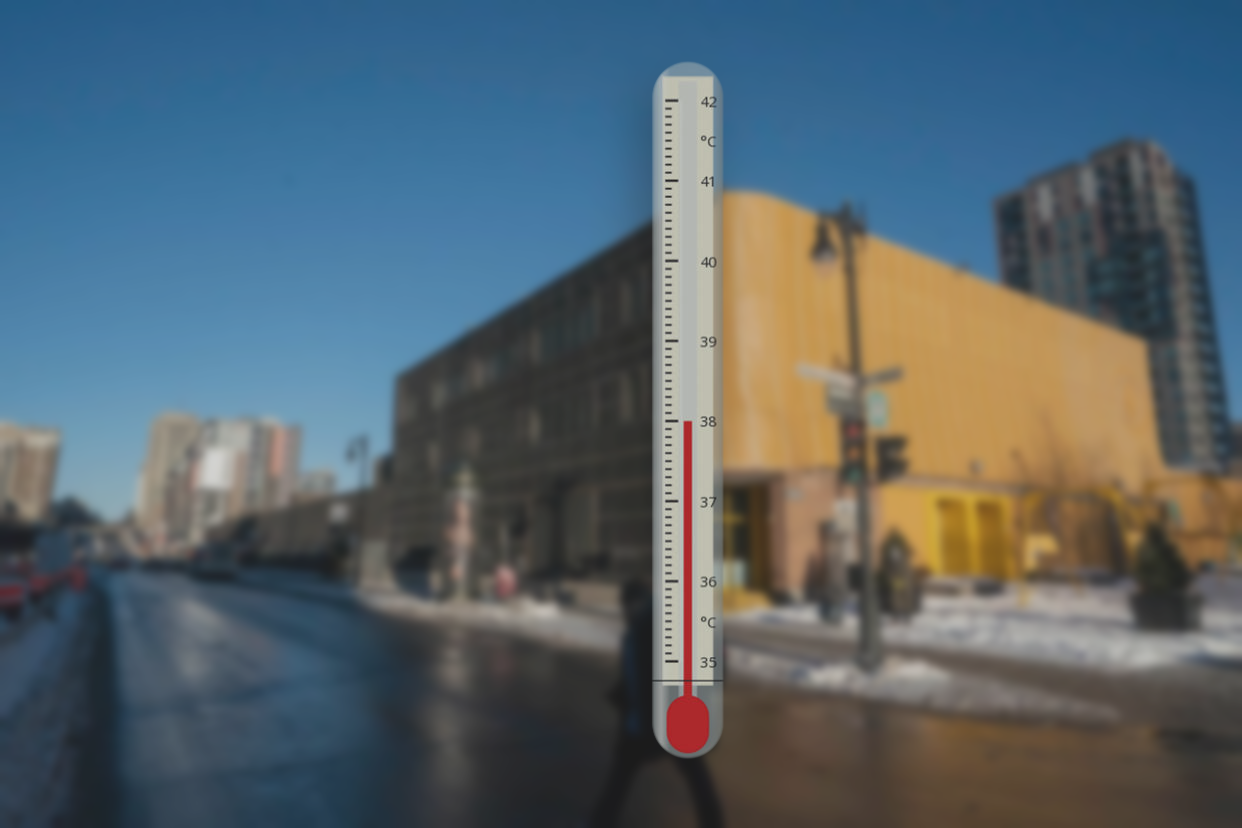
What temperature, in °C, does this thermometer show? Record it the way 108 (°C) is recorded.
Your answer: 38 (°C)
